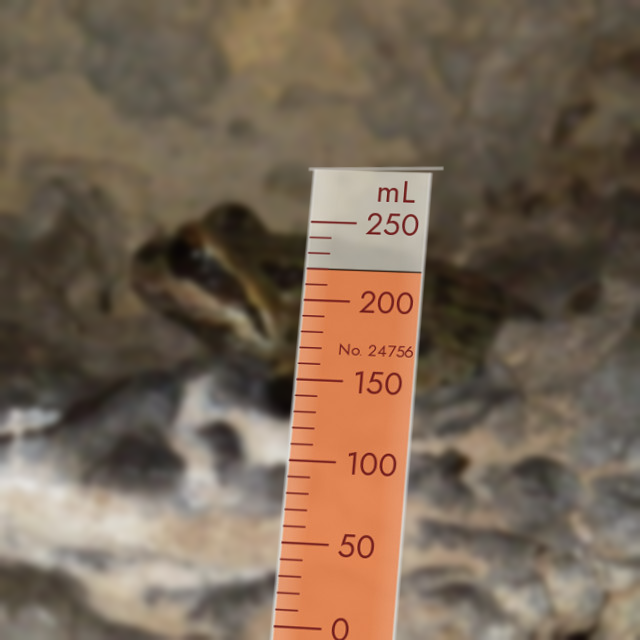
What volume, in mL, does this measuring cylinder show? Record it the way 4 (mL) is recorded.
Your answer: 220 (mL)
